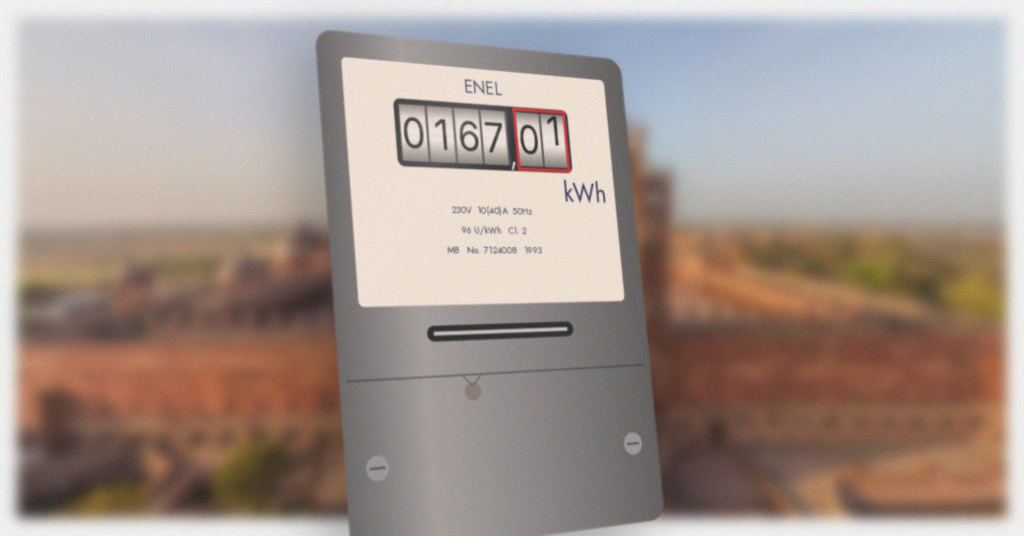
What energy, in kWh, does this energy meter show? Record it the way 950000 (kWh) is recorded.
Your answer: 167.01 (kWh)
